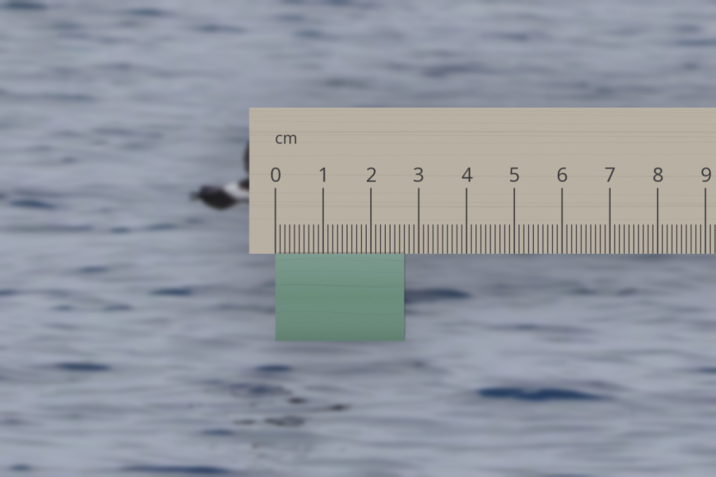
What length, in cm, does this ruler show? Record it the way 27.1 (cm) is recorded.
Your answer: 2.7 (cm)
